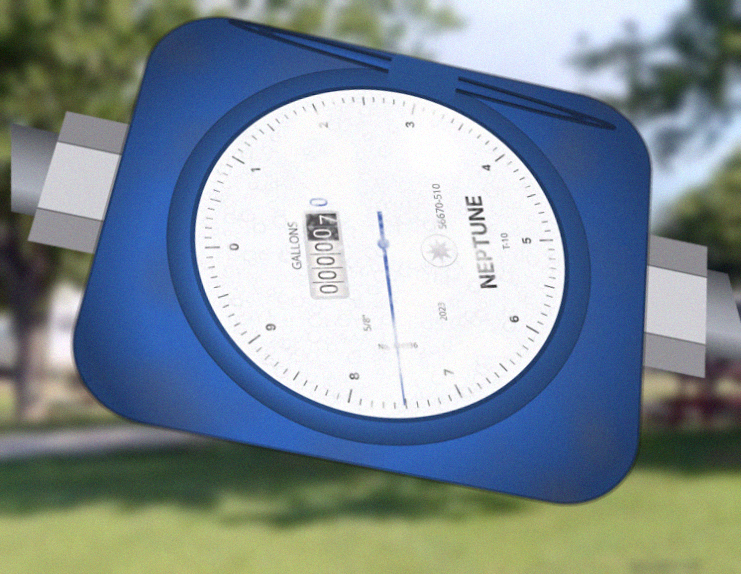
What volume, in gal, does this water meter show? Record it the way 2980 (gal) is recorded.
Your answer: 67.5 (gal)
